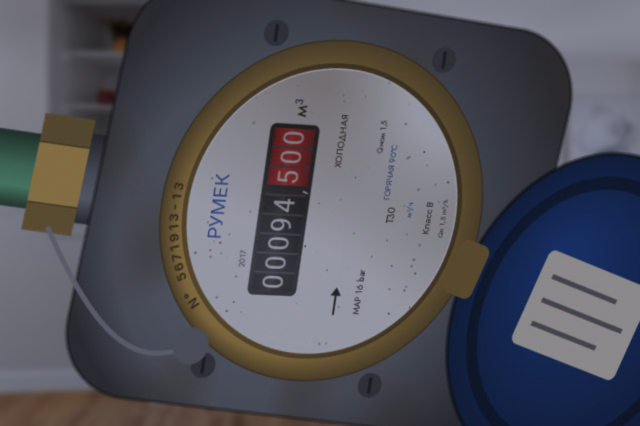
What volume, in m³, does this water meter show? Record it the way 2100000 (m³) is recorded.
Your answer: 94.500 (m³)
